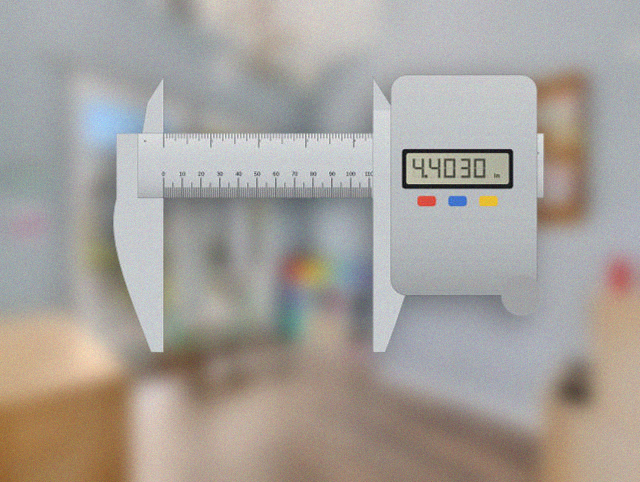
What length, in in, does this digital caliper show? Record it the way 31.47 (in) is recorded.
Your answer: 4.4030 (in)
